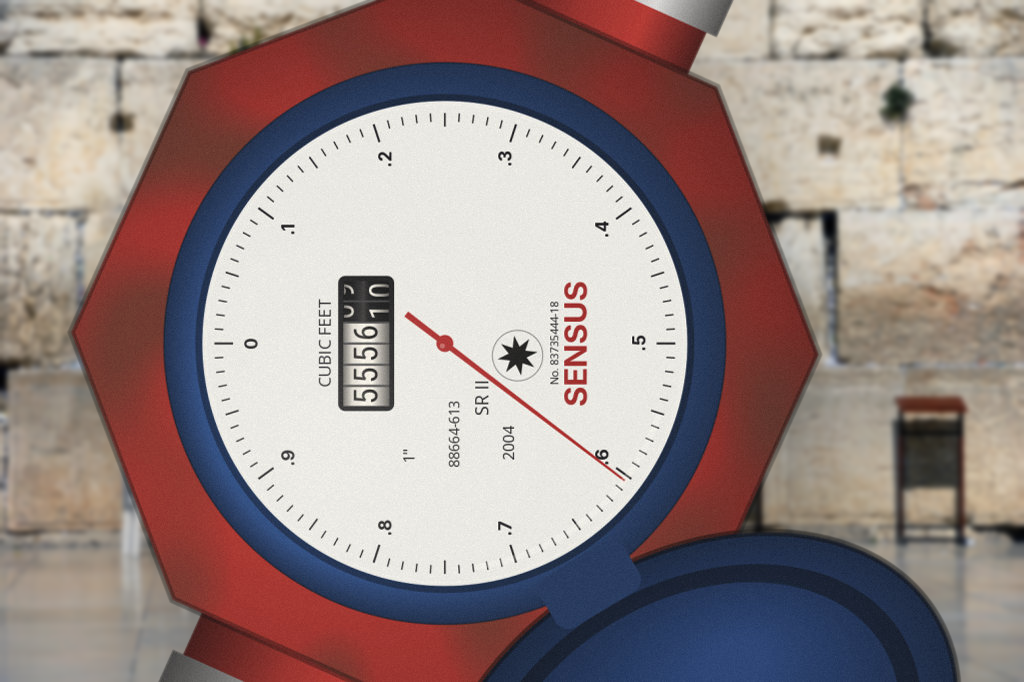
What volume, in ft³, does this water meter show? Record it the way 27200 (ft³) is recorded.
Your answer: 555609.60 (ft³)
